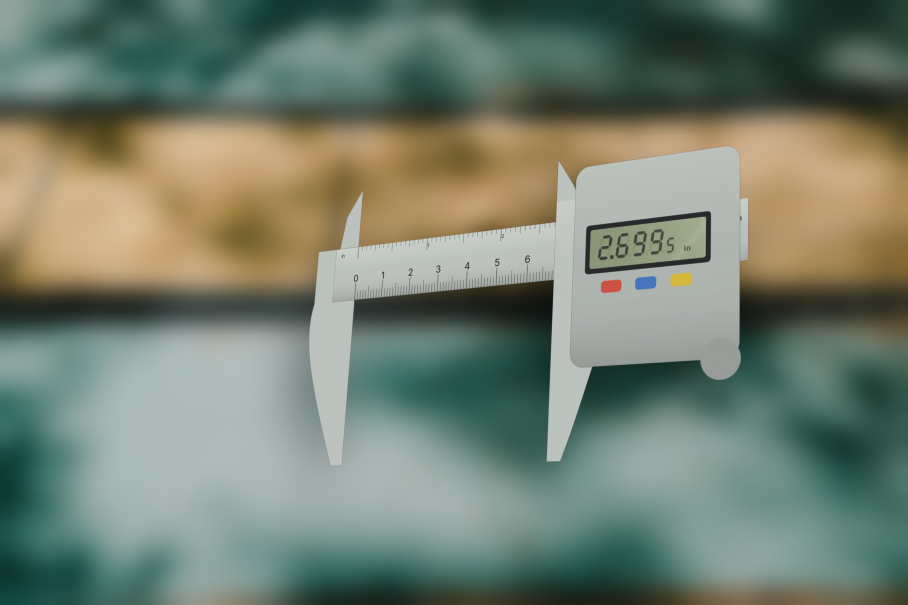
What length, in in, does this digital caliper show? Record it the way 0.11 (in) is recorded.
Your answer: 2.6995 (in)
